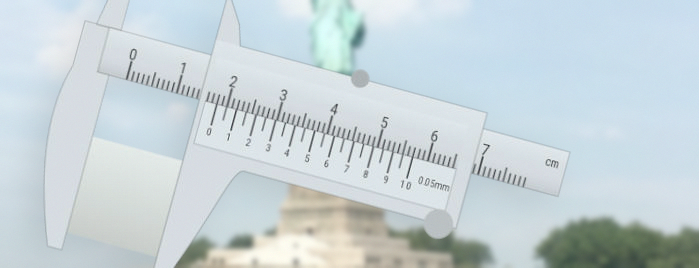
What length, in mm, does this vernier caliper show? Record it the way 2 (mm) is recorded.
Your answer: 18.0 (mm)
